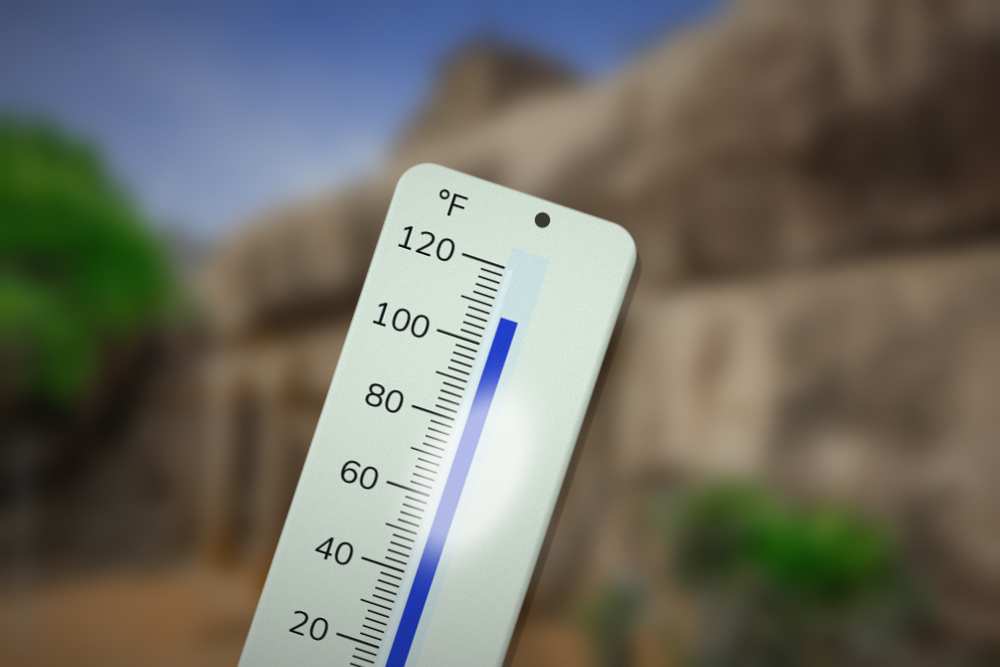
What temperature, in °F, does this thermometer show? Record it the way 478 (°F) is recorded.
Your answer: 108 (°F)
